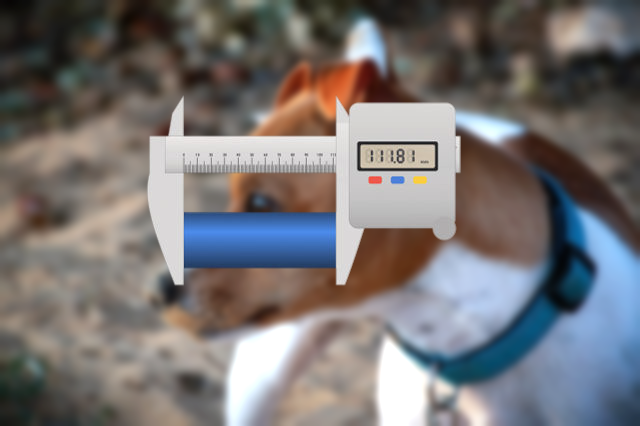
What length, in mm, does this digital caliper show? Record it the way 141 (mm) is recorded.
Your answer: 111.81 (mm)
